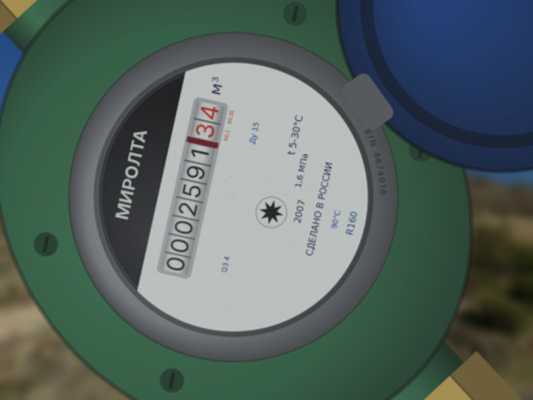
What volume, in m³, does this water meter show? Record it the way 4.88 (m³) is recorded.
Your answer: 2591.34 (m³)
